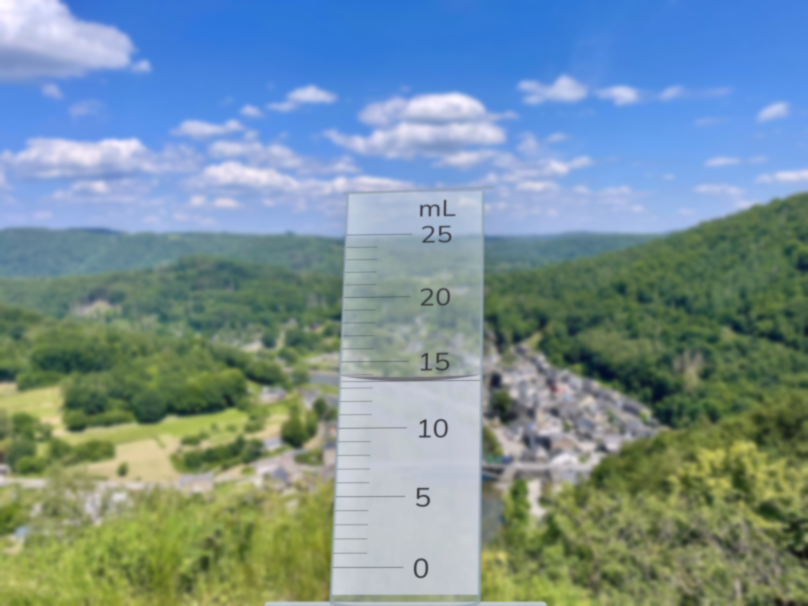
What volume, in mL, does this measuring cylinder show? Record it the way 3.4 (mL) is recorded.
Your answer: 13.5 (mL)
